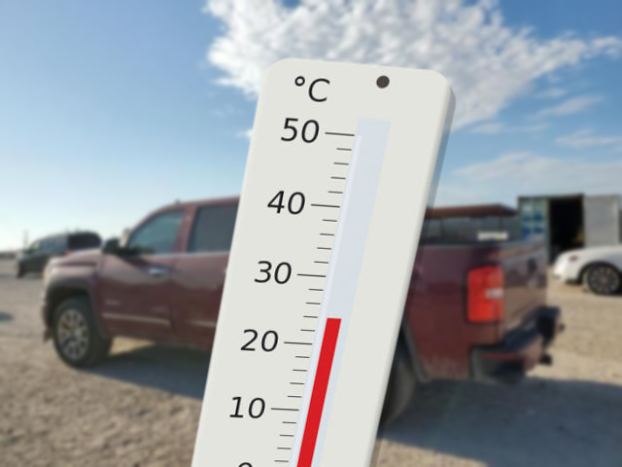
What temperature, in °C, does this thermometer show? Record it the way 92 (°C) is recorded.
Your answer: 24 (°C)
